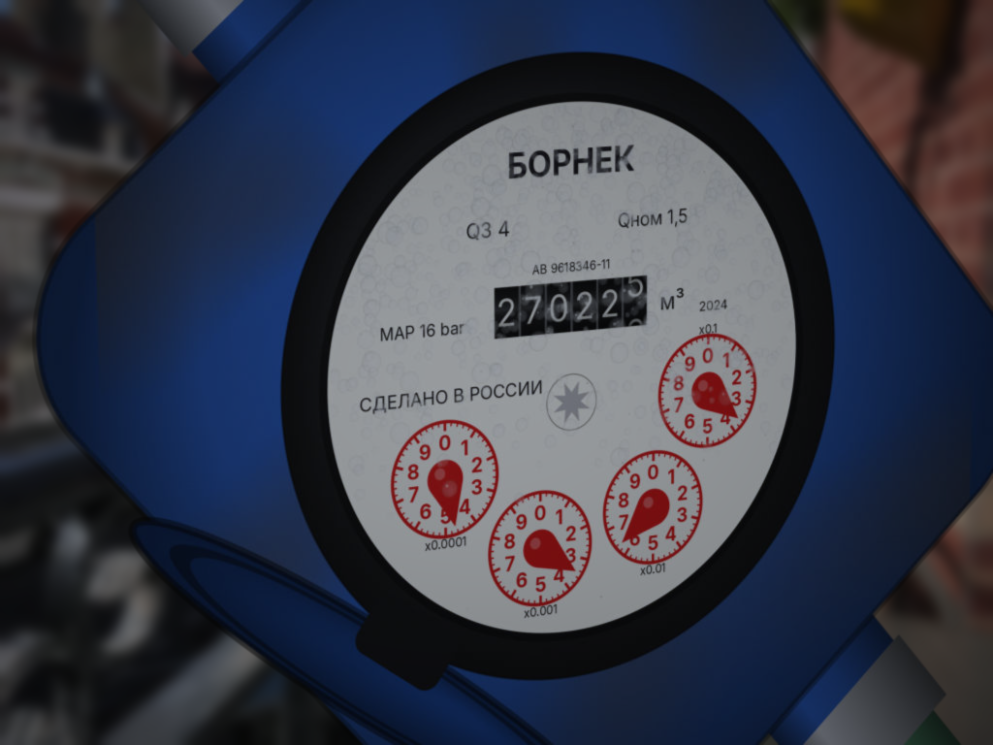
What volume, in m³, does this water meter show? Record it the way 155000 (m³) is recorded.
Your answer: 270225.3634 (m³)
